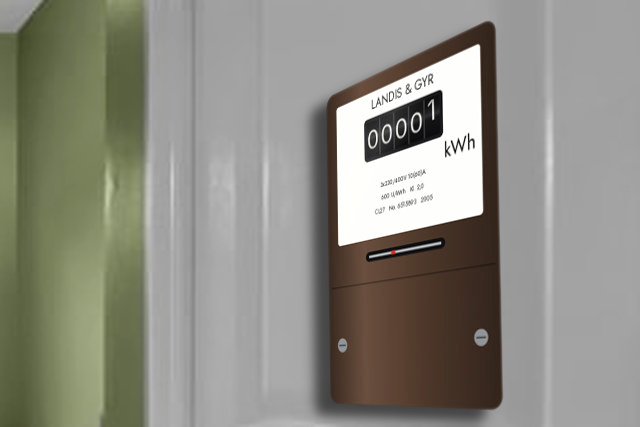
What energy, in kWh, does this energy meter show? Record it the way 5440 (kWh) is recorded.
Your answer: 1 (kWh)
